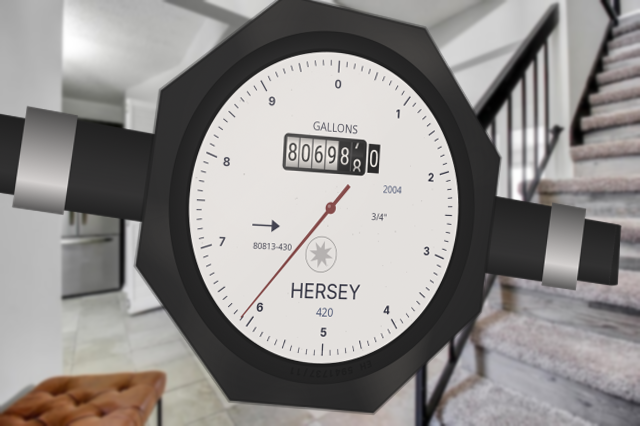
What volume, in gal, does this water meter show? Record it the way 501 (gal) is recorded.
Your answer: 8069876.1 (gal)
